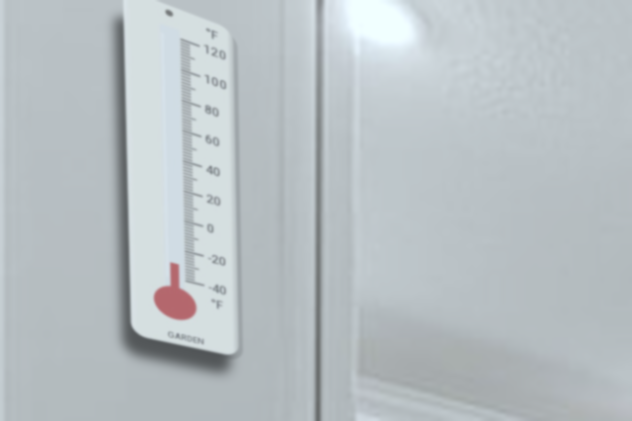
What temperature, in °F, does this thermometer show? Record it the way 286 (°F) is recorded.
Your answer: -30 (°F)
